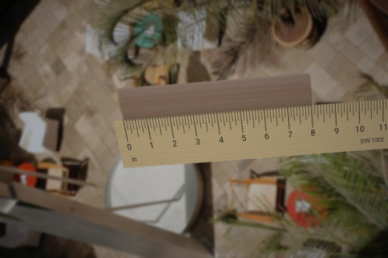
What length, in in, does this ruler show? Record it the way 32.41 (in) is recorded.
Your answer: 8 (in)
